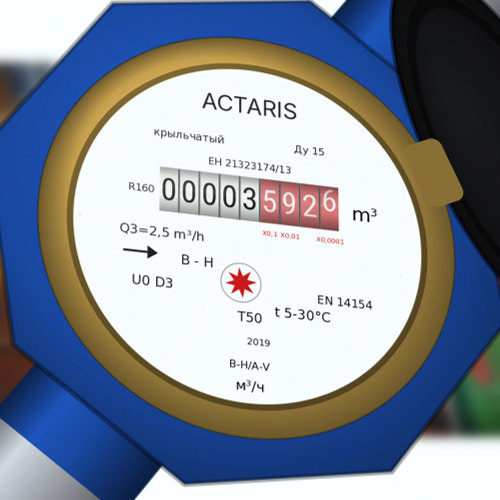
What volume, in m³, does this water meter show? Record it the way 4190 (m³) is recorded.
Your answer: 3.5926 (m³)
